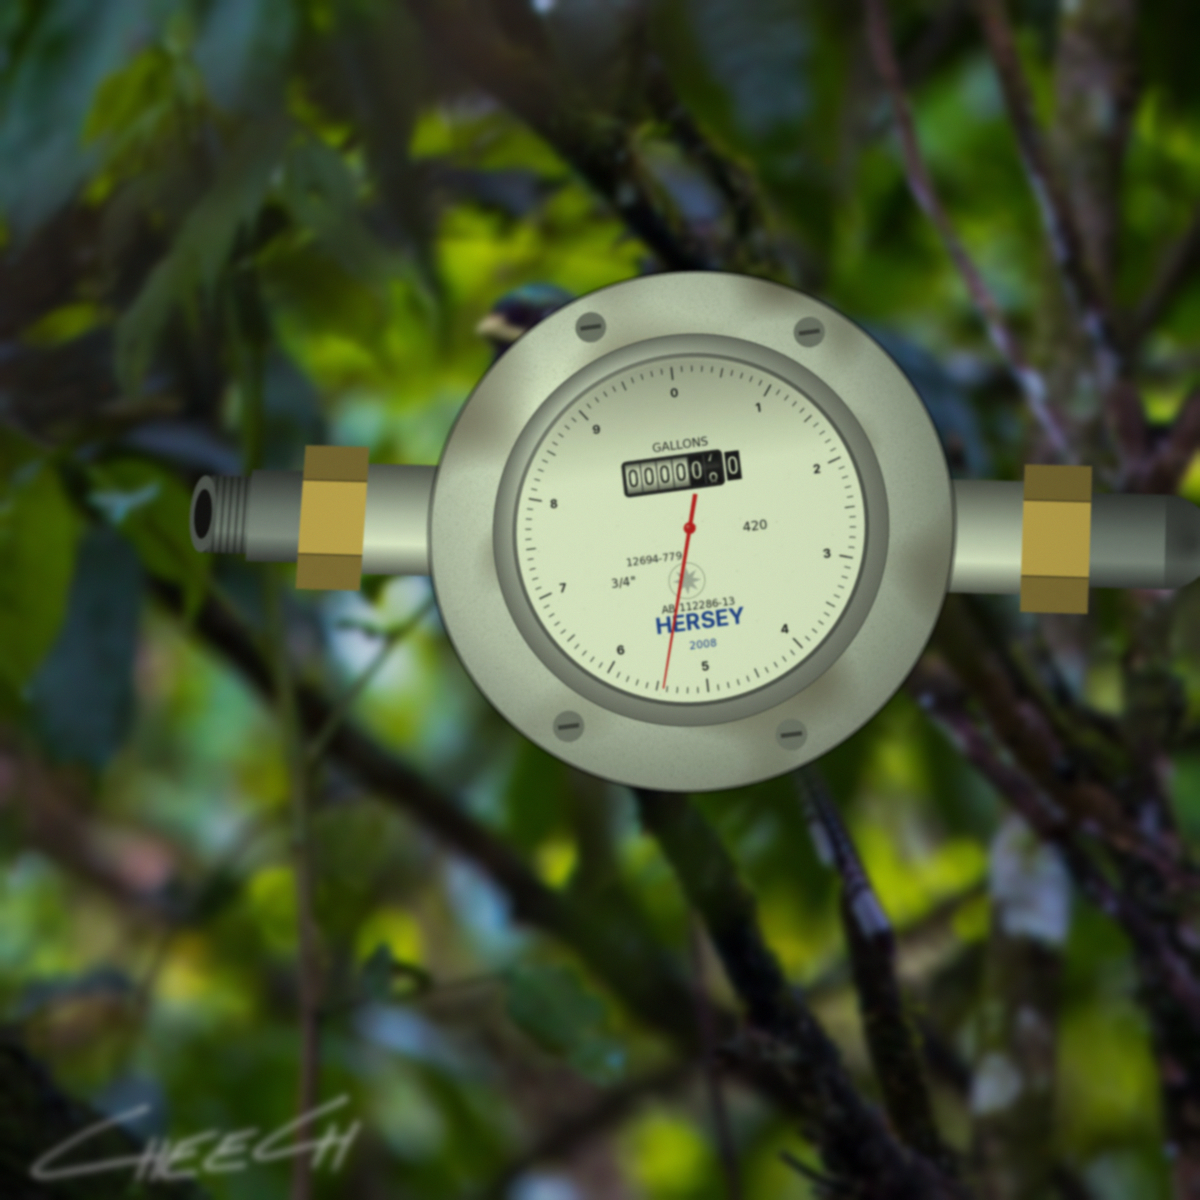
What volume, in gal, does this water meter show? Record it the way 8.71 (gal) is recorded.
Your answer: 75.4 (gal)
